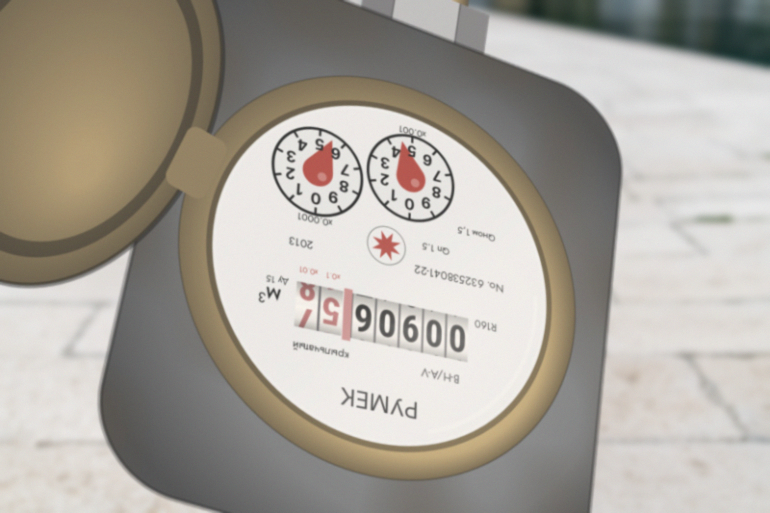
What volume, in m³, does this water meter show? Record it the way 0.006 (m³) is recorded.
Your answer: 906.5745 (m³)
